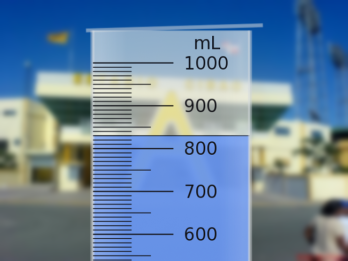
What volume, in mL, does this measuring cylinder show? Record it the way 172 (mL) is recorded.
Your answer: 830 (mL)
